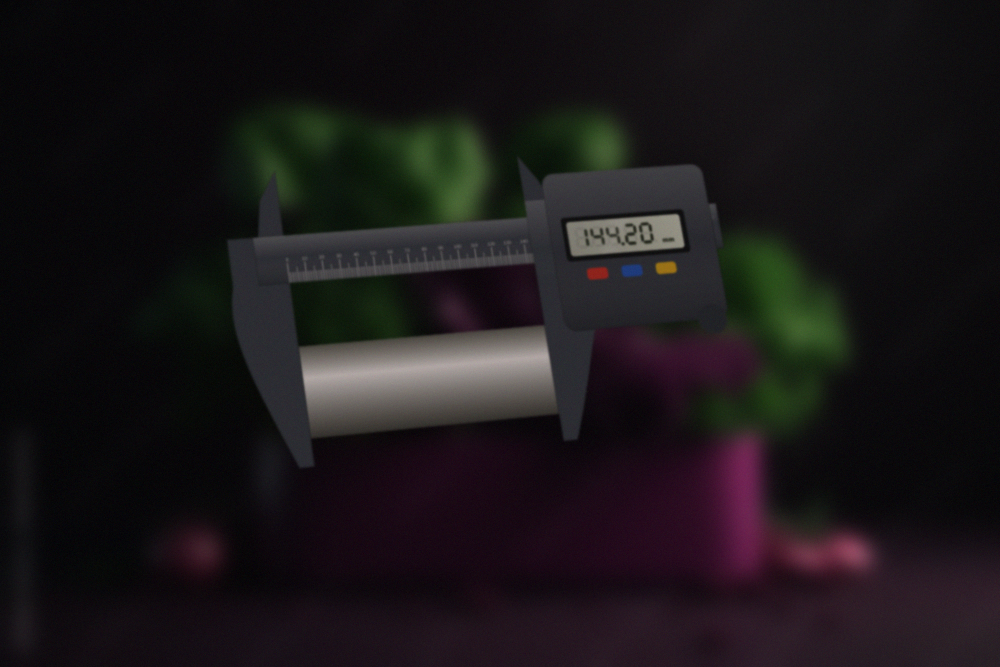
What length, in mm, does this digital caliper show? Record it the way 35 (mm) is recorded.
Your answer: 144.20 (mm)
